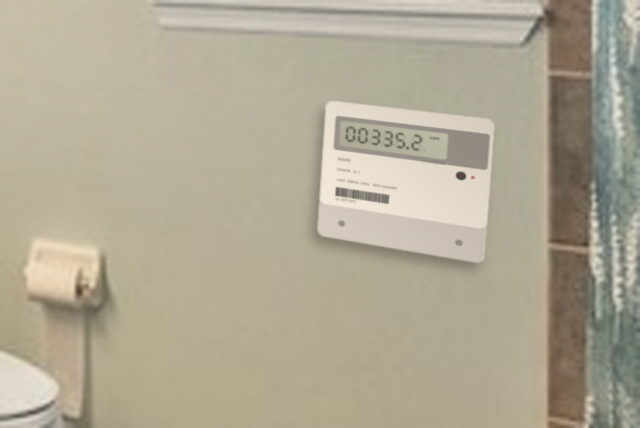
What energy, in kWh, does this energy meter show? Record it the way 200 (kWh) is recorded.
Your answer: 335.2 (kWh)
